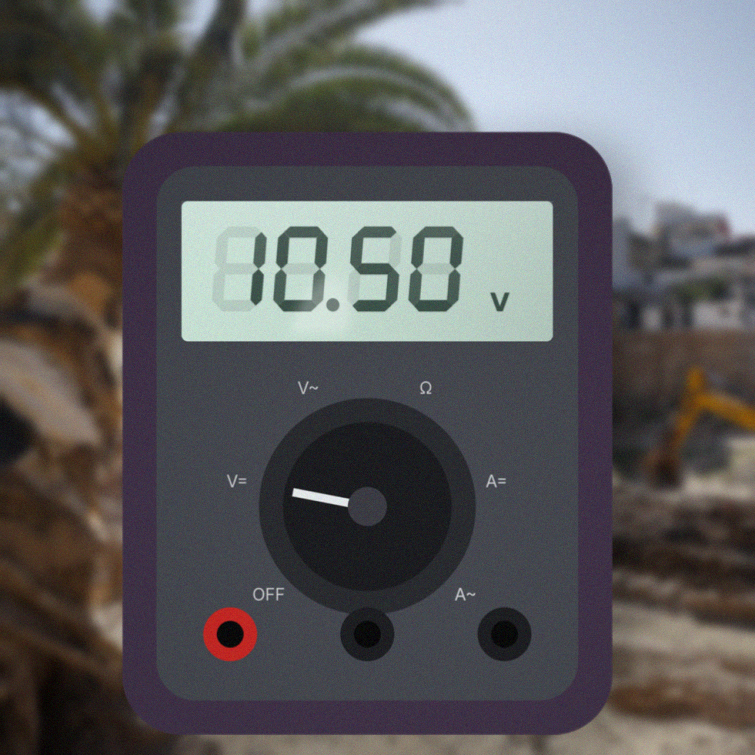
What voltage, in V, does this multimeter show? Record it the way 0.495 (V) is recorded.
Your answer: 10.50 (V)
